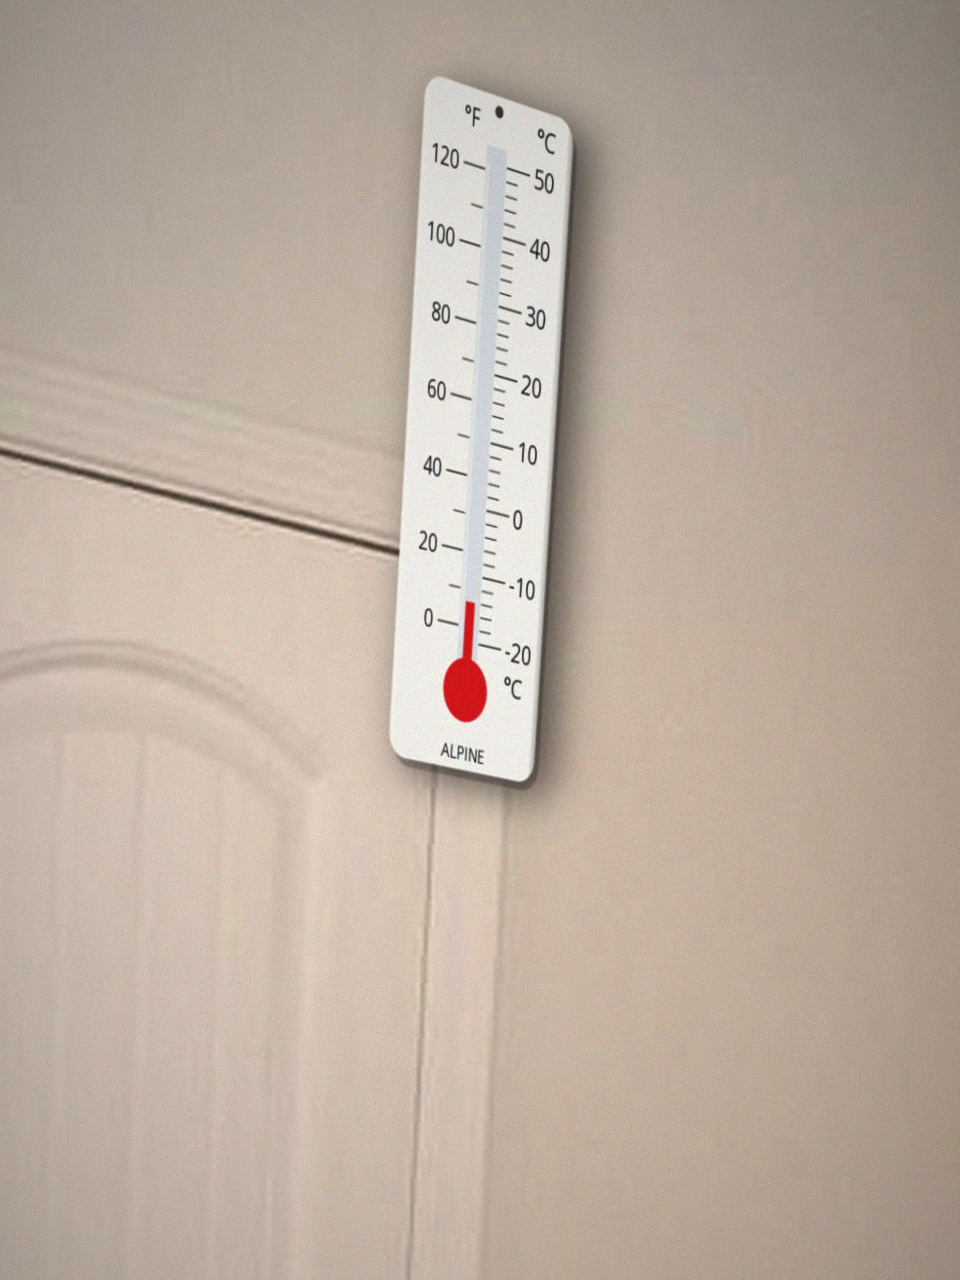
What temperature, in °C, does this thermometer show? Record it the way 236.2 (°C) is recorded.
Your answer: -14 (°C)
